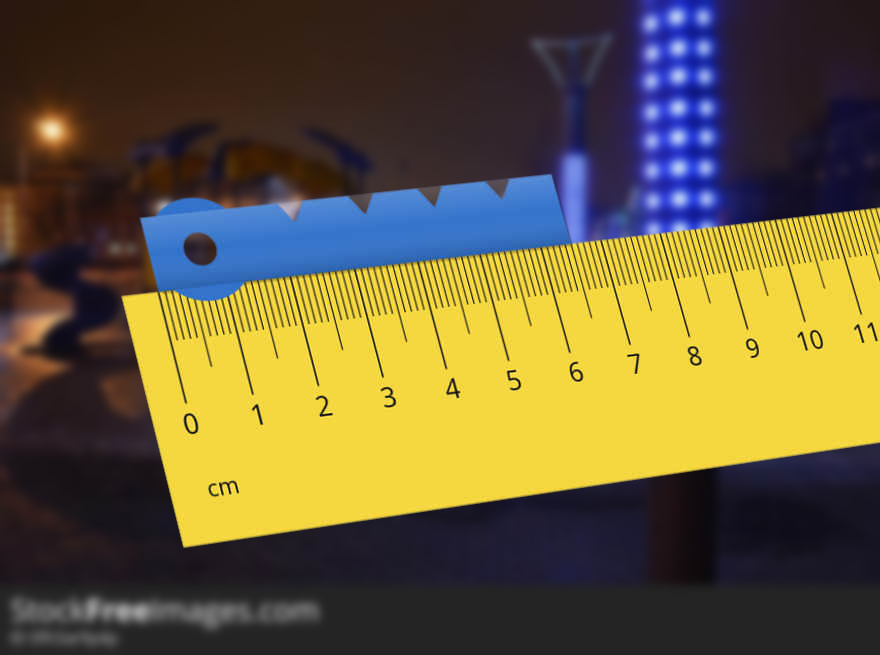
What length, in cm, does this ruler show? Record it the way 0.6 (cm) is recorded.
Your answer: 6.5 (cm)
